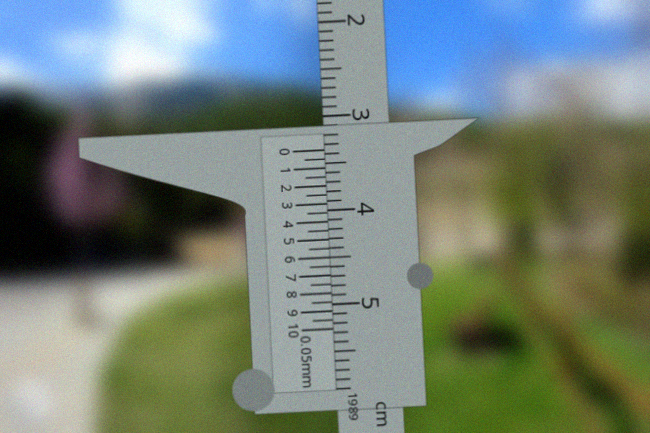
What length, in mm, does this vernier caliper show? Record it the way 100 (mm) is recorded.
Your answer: 33.6 (mm)
